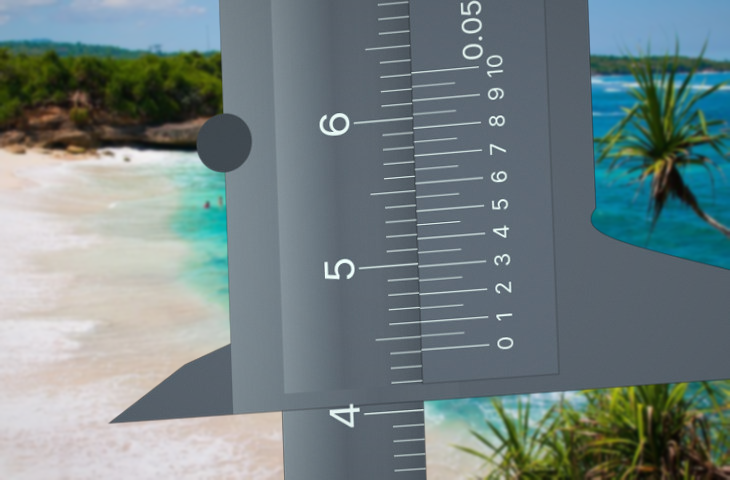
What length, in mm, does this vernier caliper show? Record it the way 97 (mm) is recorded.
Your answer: 44.1 (mm)
